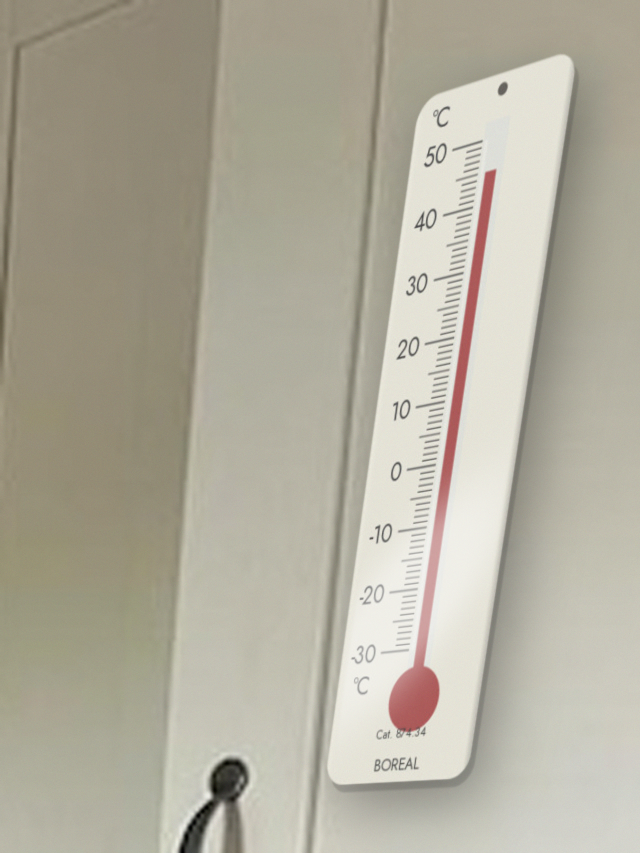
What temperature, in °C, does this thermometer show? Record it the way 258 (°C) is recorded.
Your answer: 45 (°C)
